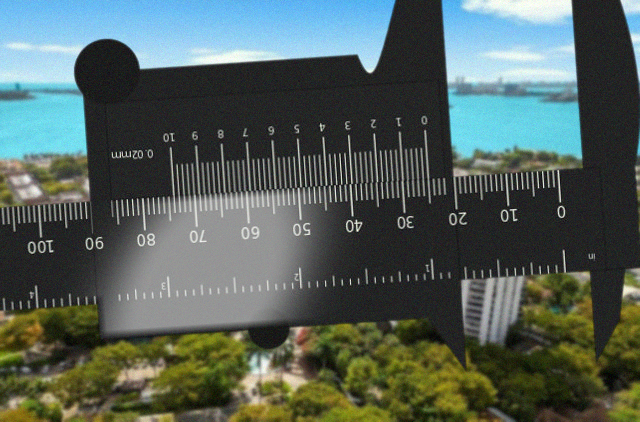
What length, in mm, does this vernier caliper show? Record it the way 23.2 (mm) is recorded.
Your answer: 25.0 (mm)
